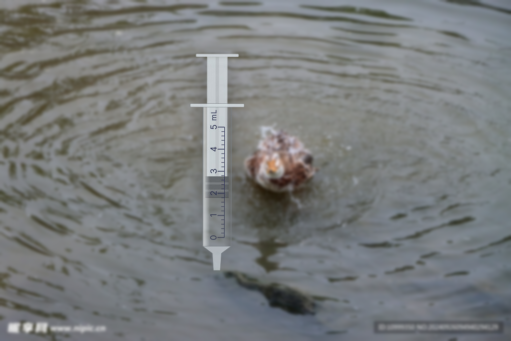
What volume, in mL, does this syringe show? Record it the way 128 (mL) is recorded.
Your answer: 1.8 (mL)
